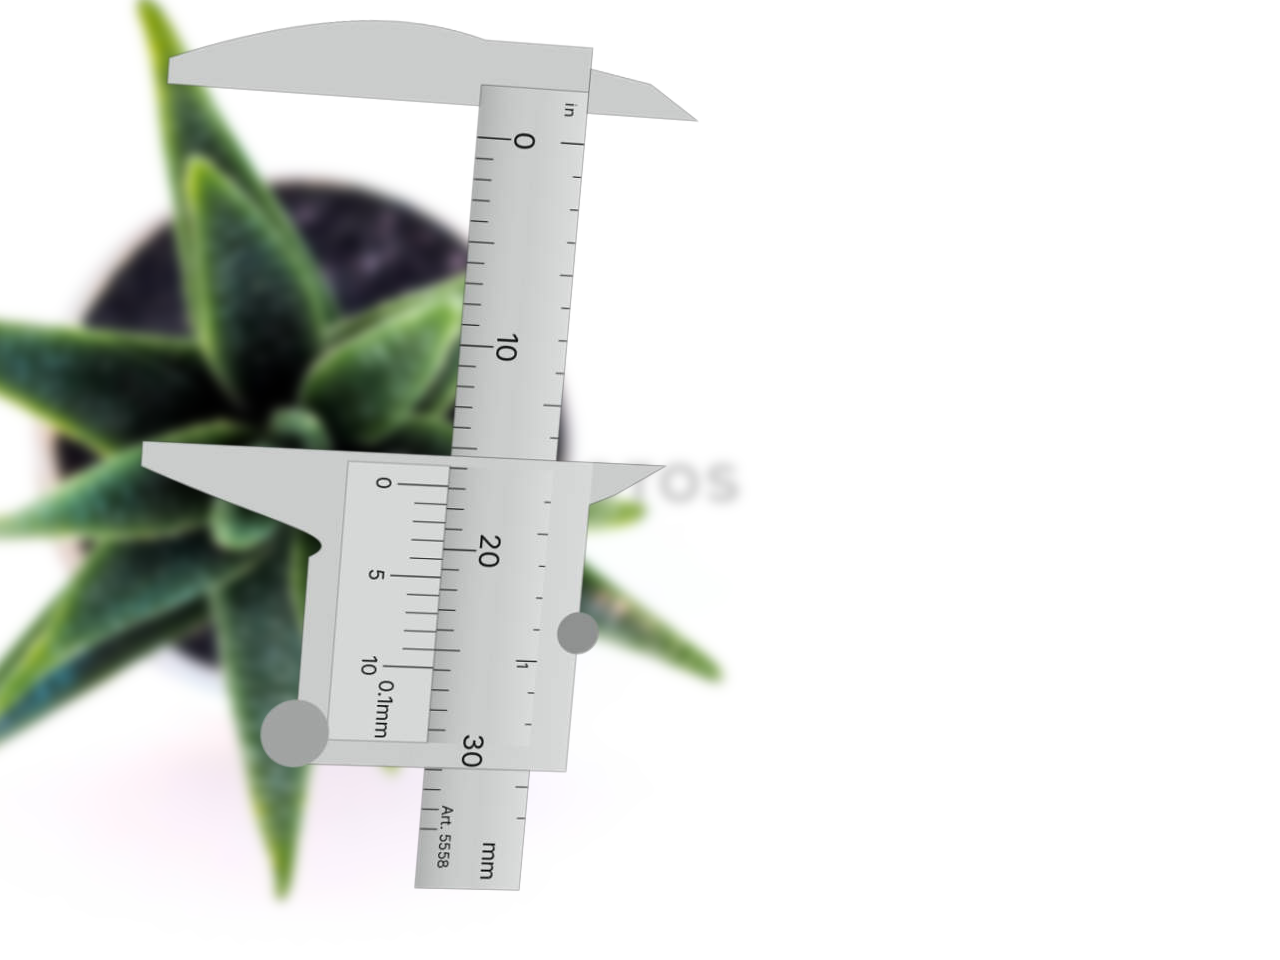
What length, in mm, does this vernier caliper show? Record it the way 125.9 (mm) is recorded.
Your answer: 16.9 (mm)
